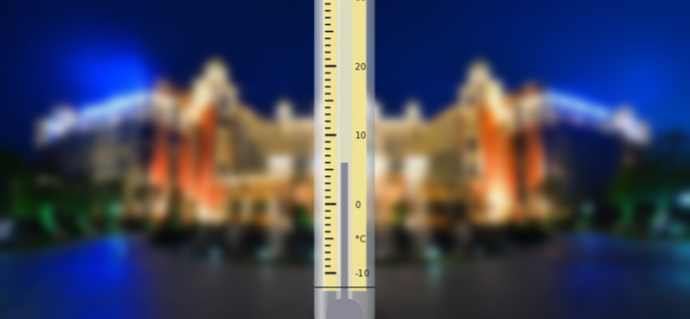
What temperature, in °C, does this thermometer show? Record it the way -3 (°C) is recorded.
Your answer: 6 (°C)
